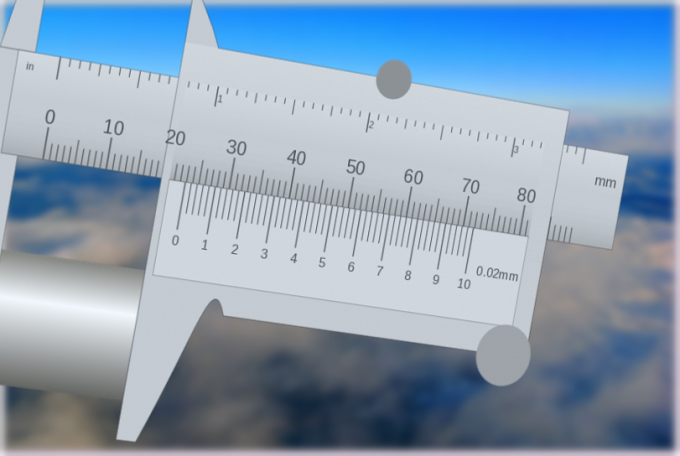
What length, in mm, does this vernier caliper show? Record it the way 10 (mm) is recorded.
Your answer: 22.8 (mm)
